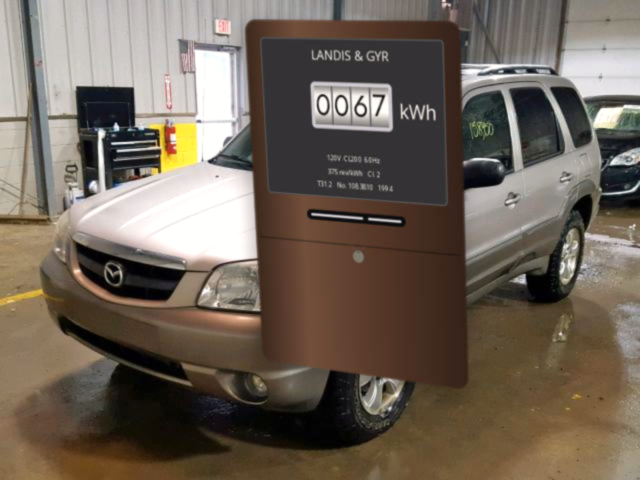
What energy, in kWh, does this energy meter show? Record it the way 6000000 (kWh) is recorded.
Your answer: 67 (kWh)
